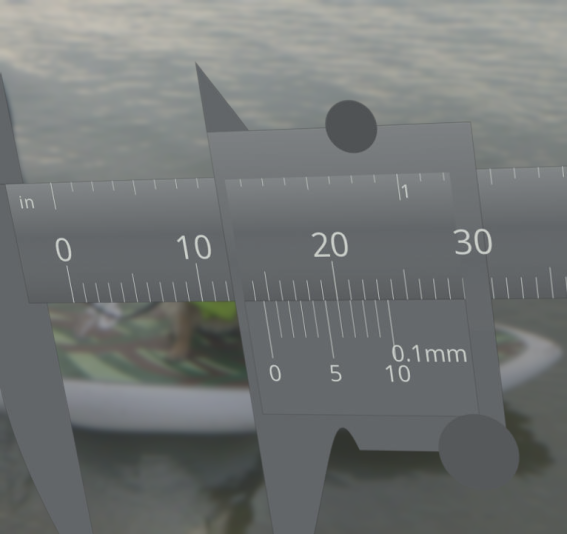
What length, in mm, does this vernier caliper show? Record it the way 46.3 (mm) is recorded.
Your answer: 14.6 (mm)
